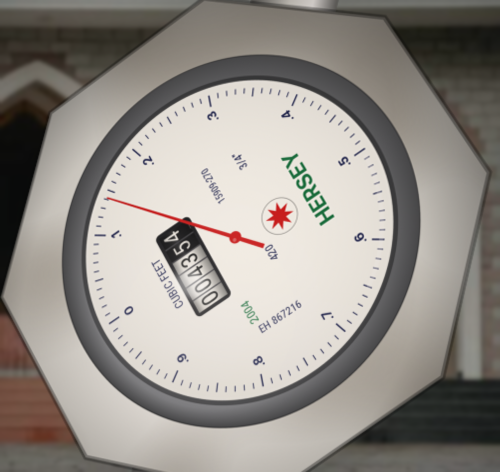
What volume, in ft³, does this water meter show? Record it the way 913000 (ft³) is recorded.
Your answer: 4354.14 (ft³)
